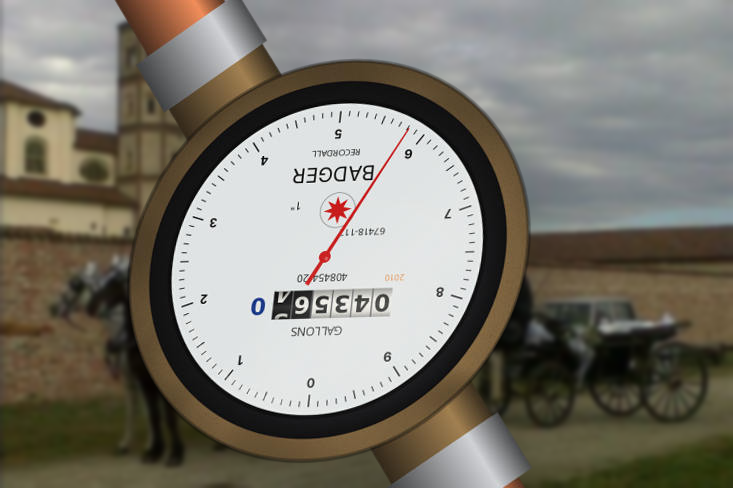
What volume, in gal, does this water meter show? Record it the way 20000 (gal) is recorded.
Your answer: 435635.8 (gal)
